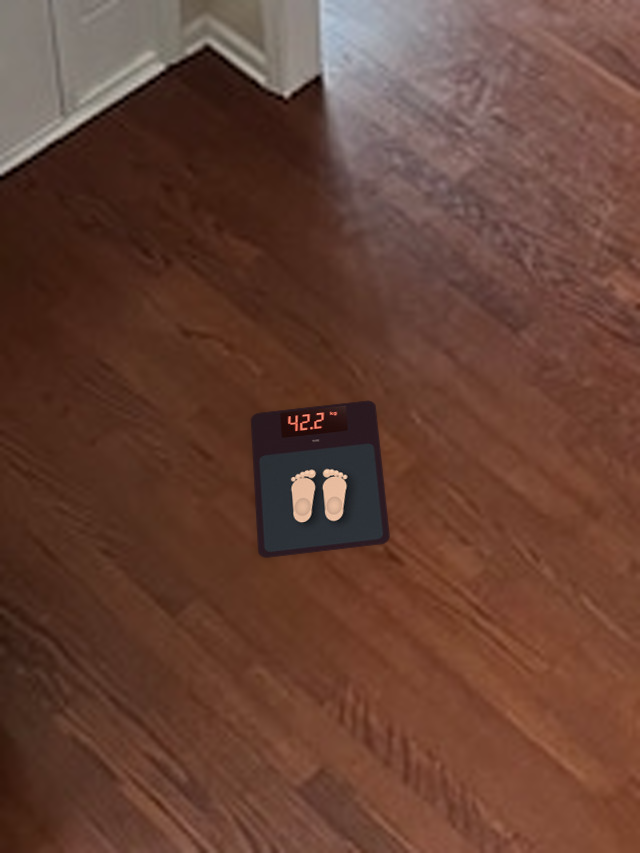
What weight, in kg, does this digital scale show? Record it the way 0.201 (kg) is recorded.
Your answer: 42.2 (kg)
